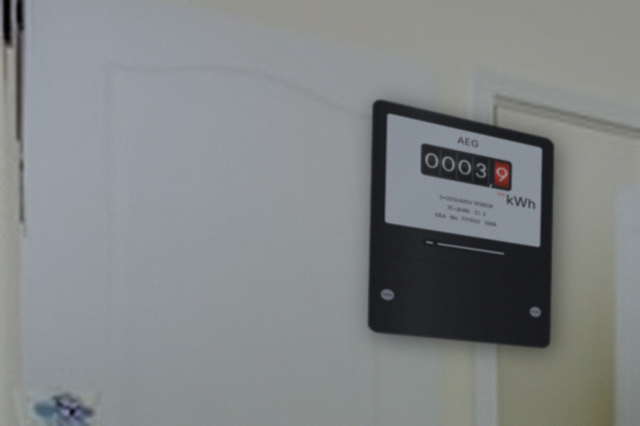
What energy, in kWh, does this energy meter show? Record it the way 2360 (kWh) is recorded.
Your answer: 3.9 (kWh)
